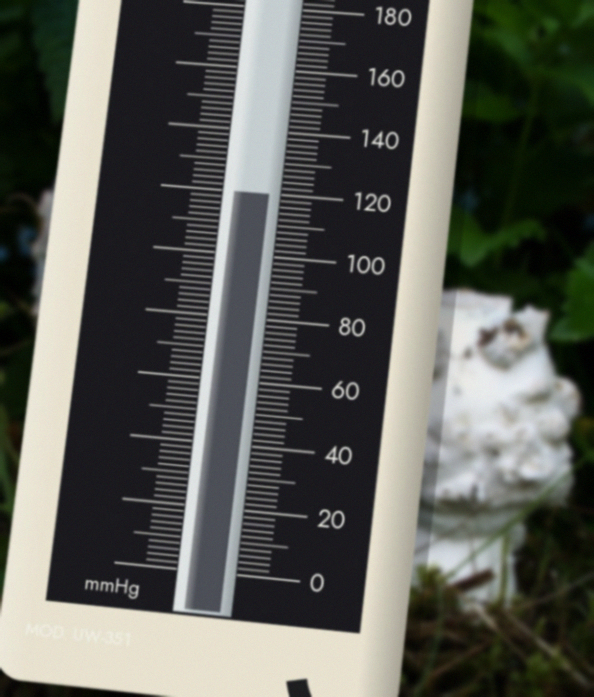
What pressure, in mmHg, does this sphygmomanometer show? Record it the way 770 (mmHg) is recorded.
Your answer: 120 (mmHg)
